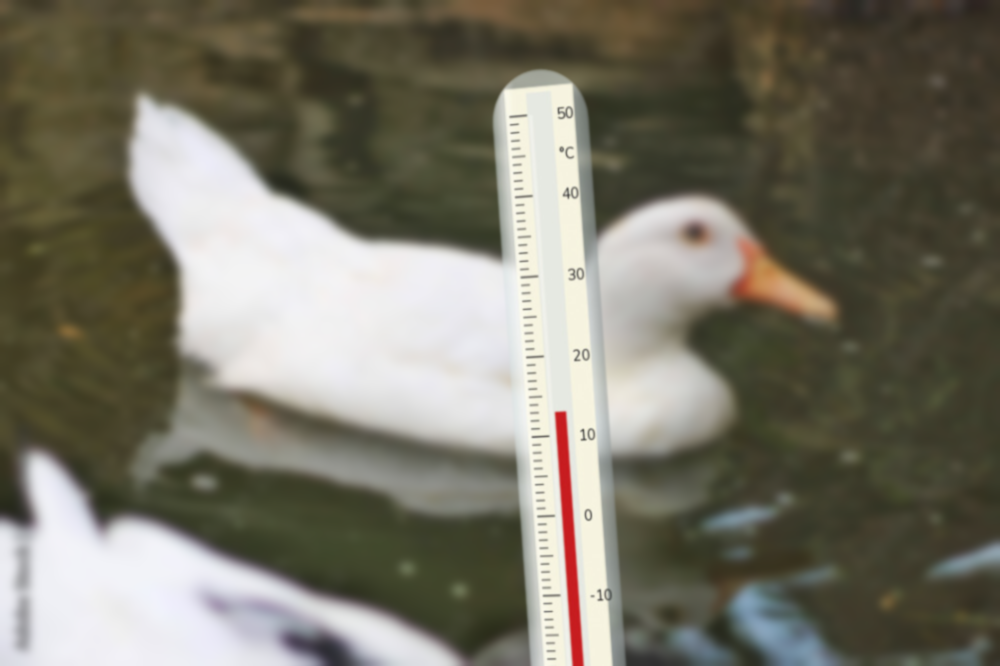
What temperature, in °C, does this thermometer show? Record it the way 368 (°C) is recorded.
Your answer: 13 (°C)
